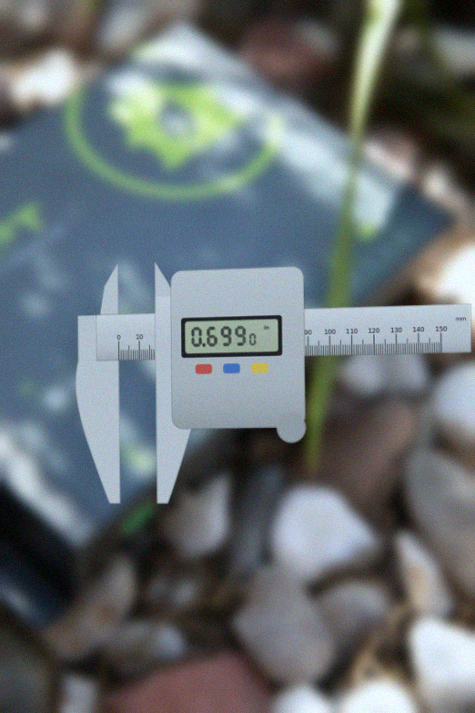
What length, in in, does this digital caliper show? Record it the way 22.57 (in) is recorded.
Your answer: 0.6990 (in)
